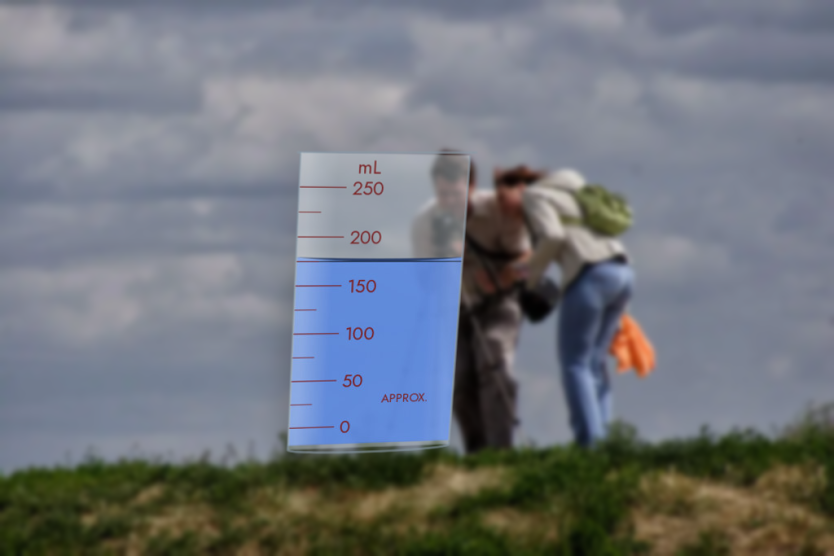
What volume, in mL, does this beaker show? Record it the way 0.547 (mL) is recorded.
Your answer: 175 (mL)
